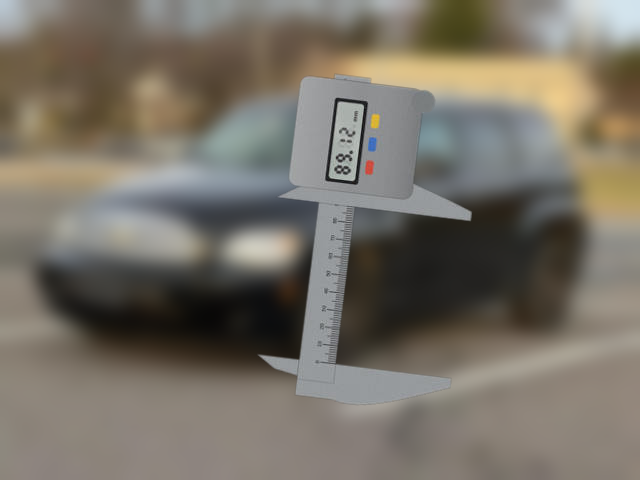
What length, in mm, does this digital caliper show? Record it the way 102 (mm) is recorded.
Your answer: 89.12 (mm)
